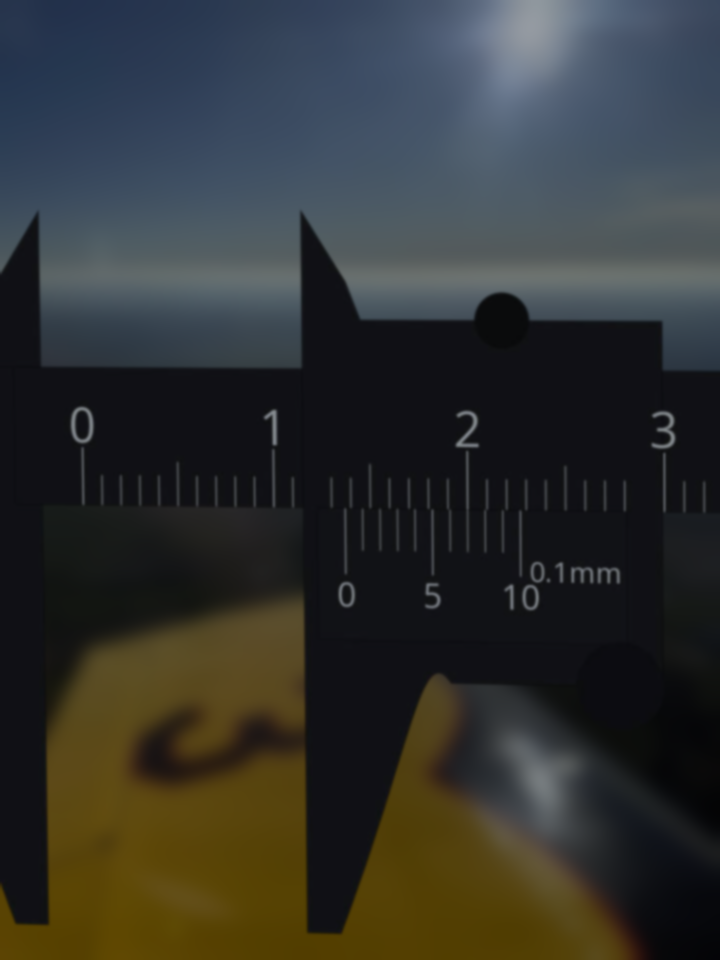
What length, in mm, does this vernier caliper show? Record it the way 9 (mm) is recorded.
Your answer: 13.7 (mm)
